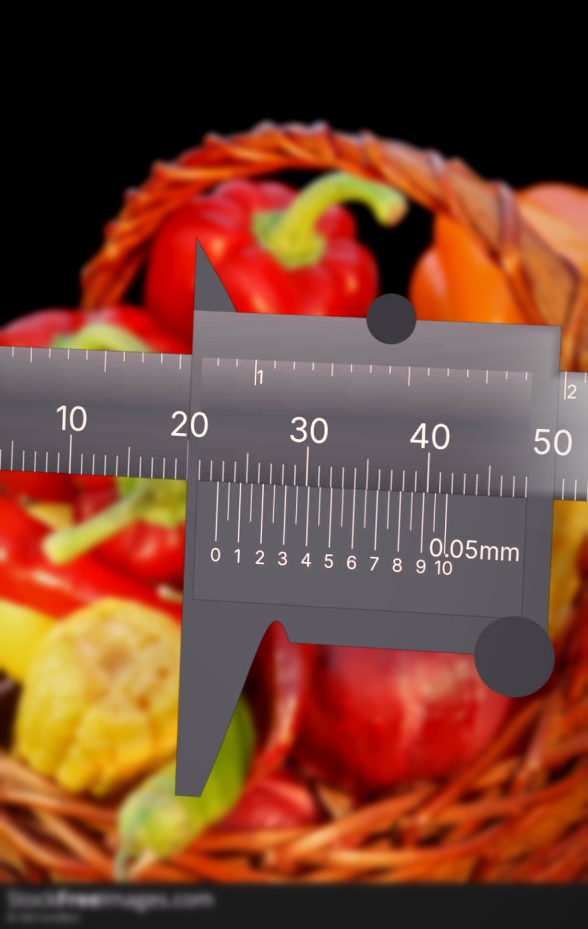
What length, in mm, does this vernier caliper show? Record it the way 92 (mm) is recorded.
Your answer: 22.6 (mm)
